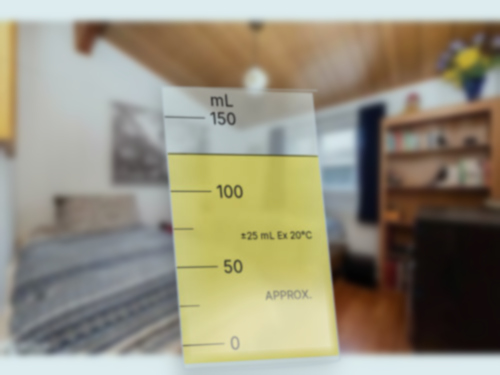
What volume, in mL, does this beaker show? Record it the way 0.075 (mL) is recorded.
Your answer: 125 (mL)
